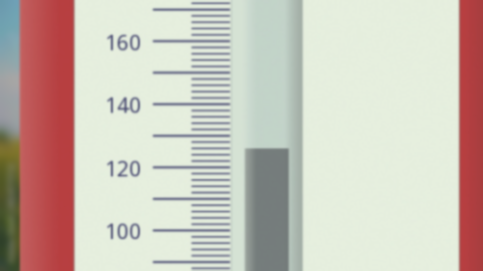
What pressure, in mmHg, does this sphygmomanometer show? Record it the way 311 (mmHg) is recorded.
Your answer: 126 (mmHg)
